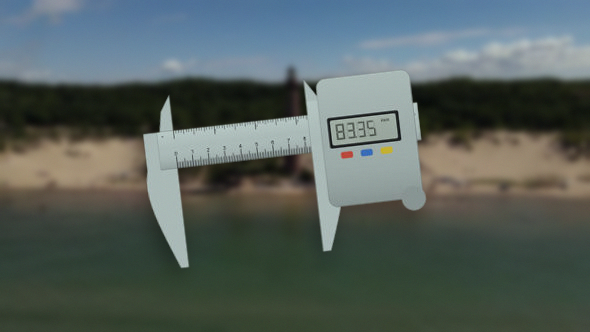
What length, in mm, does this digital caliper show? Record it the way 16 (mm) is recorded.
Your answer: 83.35 (mm)
